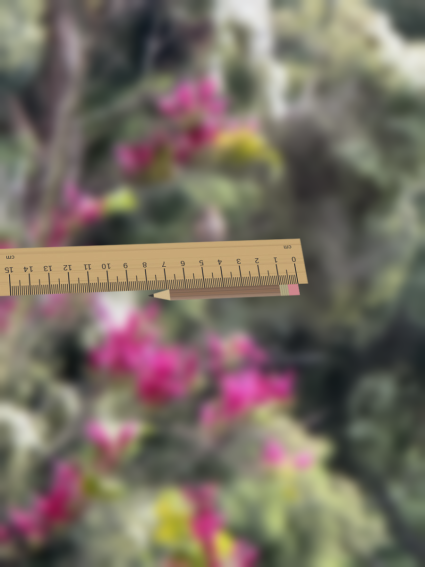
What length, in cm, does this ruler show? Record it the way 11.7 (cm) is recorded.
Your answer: 8 (cm)
